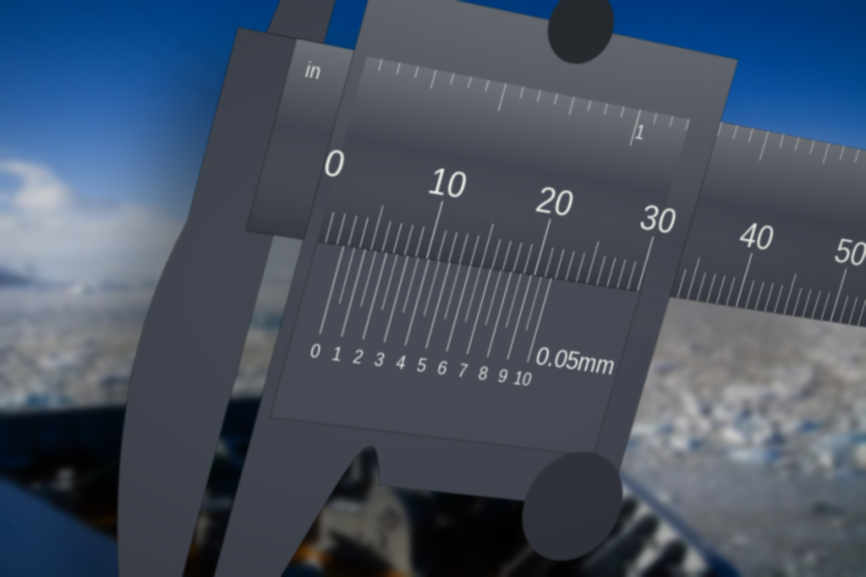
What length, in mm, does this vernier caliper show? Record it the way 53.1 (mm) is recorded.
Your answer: 2.6 (mm)
